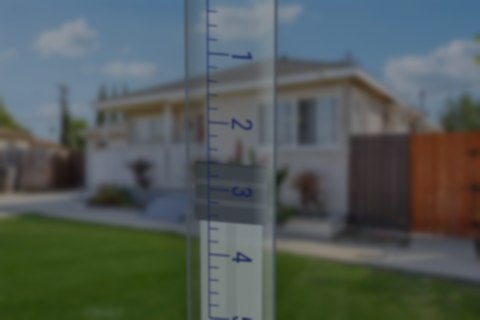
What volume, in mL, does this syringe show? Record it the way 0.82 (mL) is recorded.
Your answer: 2.6 (mL)
